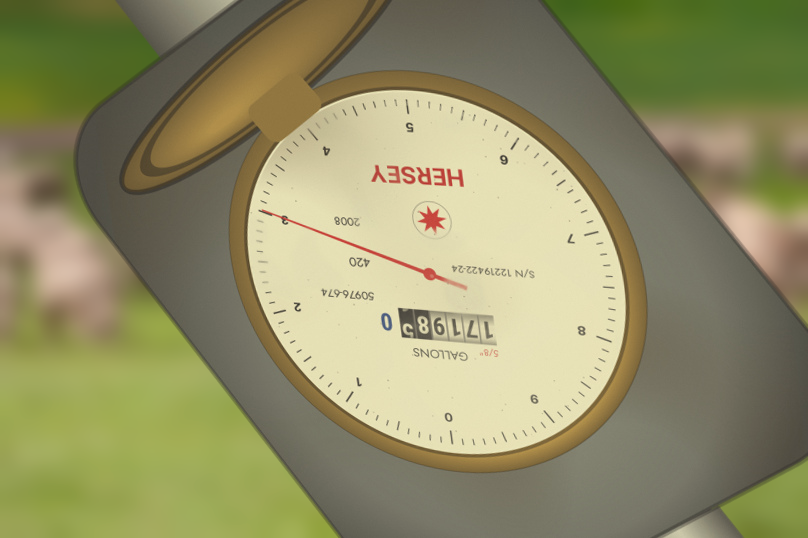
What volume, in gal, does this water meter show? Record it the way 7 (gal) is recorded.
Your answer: 1719853.0 (gal)
